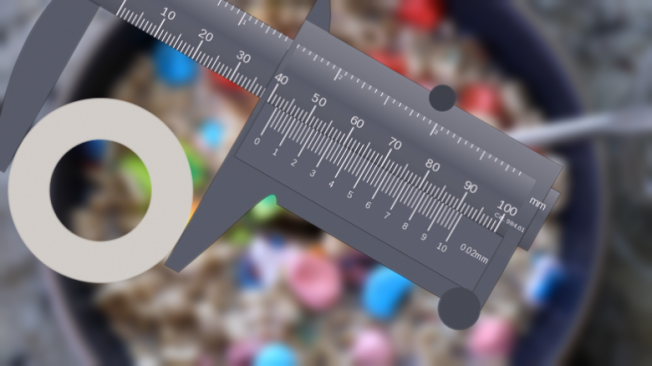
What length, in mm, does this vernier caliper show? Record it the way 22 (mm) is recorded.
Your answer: 42.5 (mm)
